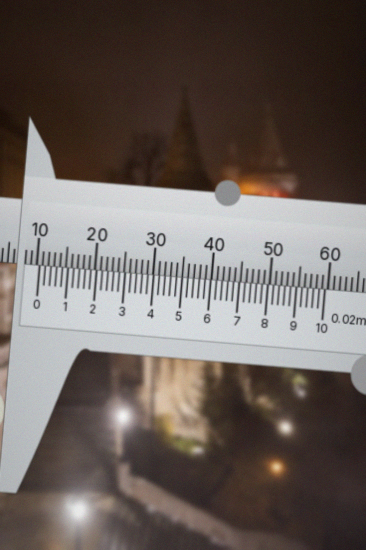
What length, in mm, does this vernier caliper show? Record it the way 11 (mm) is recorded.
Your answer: 10.5 (mm)
